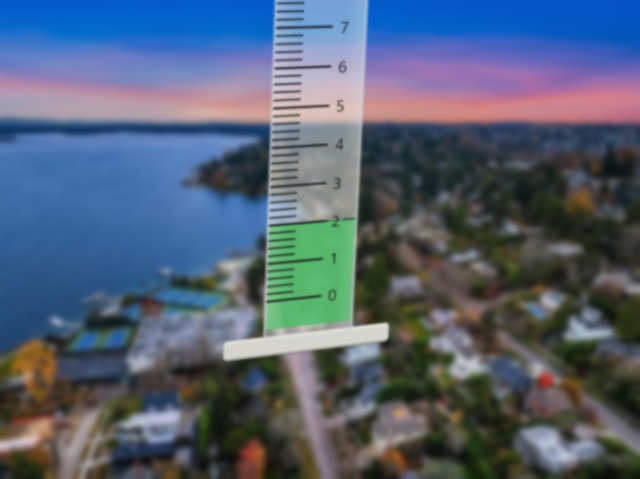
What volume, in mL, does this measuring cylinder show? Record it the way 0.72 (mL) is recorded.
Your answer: 2 (mL)
